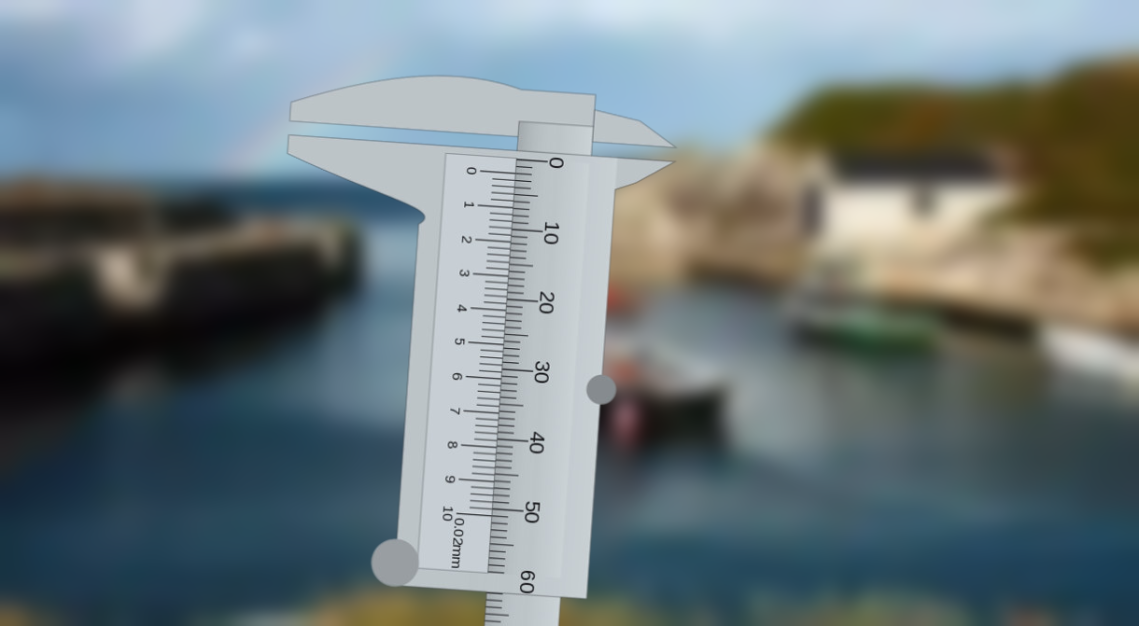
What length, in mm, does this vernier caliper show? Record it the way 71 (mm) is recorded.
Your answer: 2.0 (mm)
